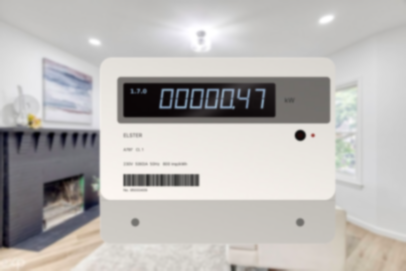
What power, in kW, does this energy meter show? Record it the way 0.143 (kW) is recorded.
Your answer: 0.47 (kW)
